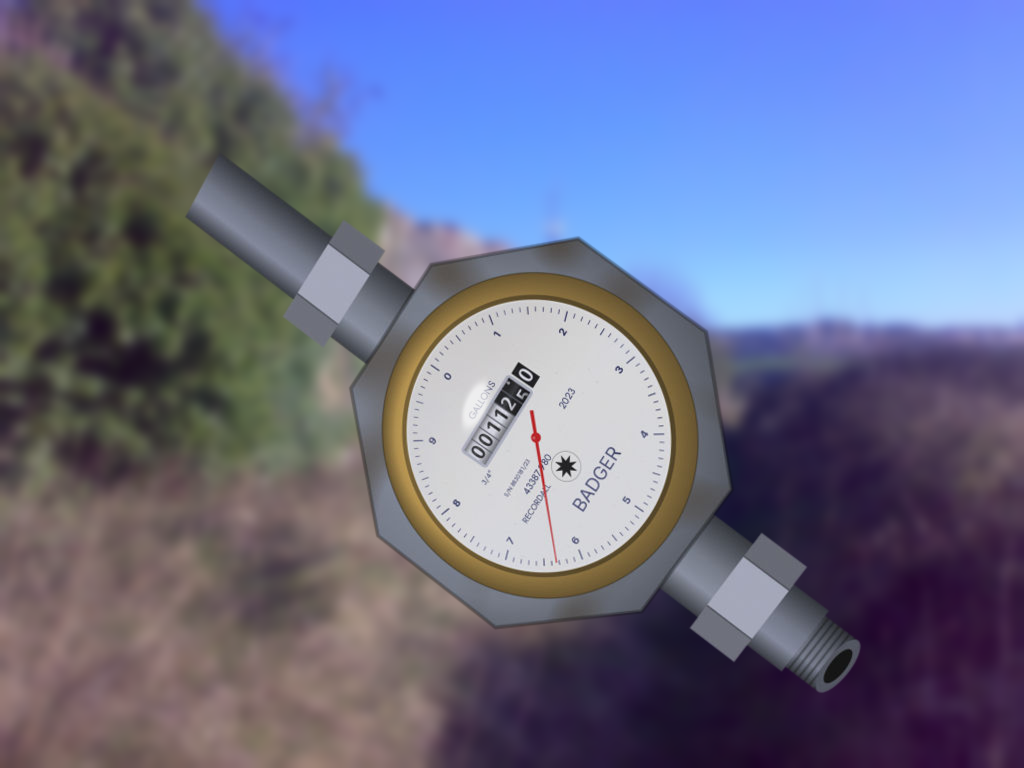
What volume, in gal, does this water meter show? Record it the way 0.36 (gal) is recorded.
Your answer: 11246.3 (gal)
